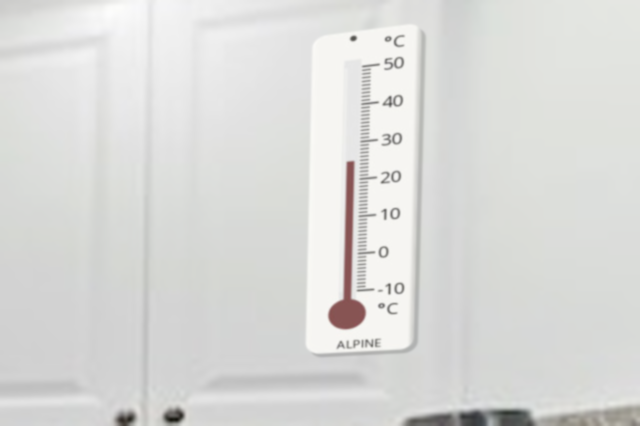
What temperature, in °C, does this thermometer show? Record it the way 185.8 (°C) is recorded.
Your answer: 25 (°C)
